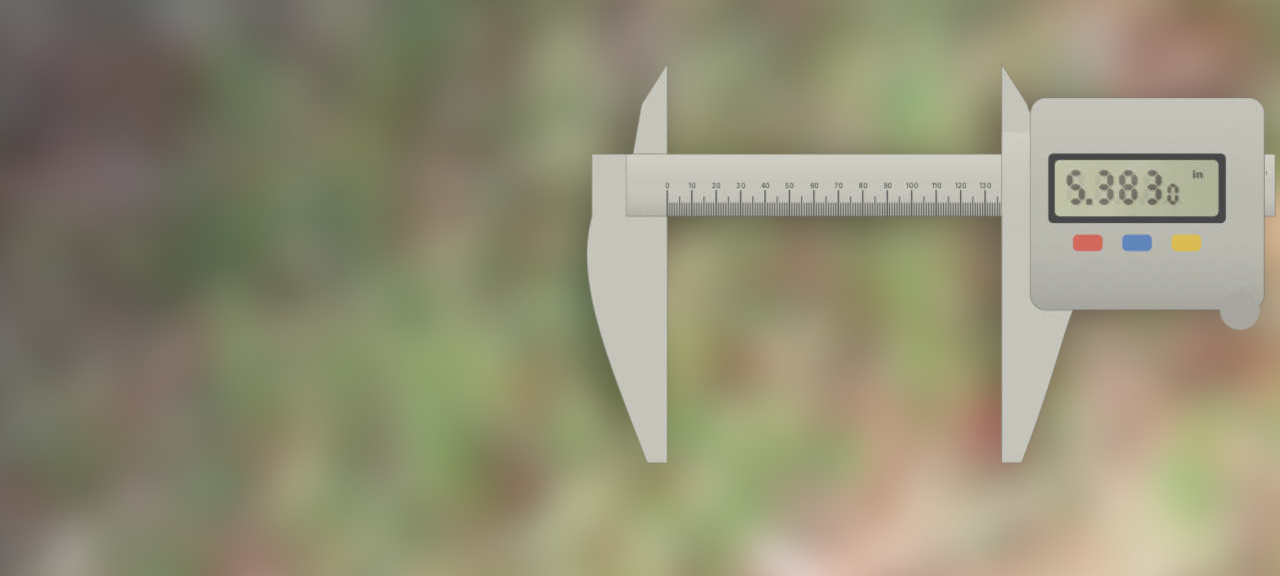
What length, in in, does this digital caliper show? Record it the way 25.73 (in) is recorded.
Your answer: 5.3830 (in)
